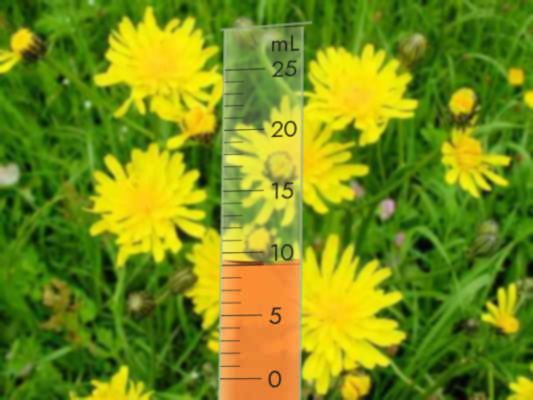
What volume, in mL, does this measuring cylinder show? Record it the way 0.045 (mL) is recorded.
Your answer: 9 (mL)
